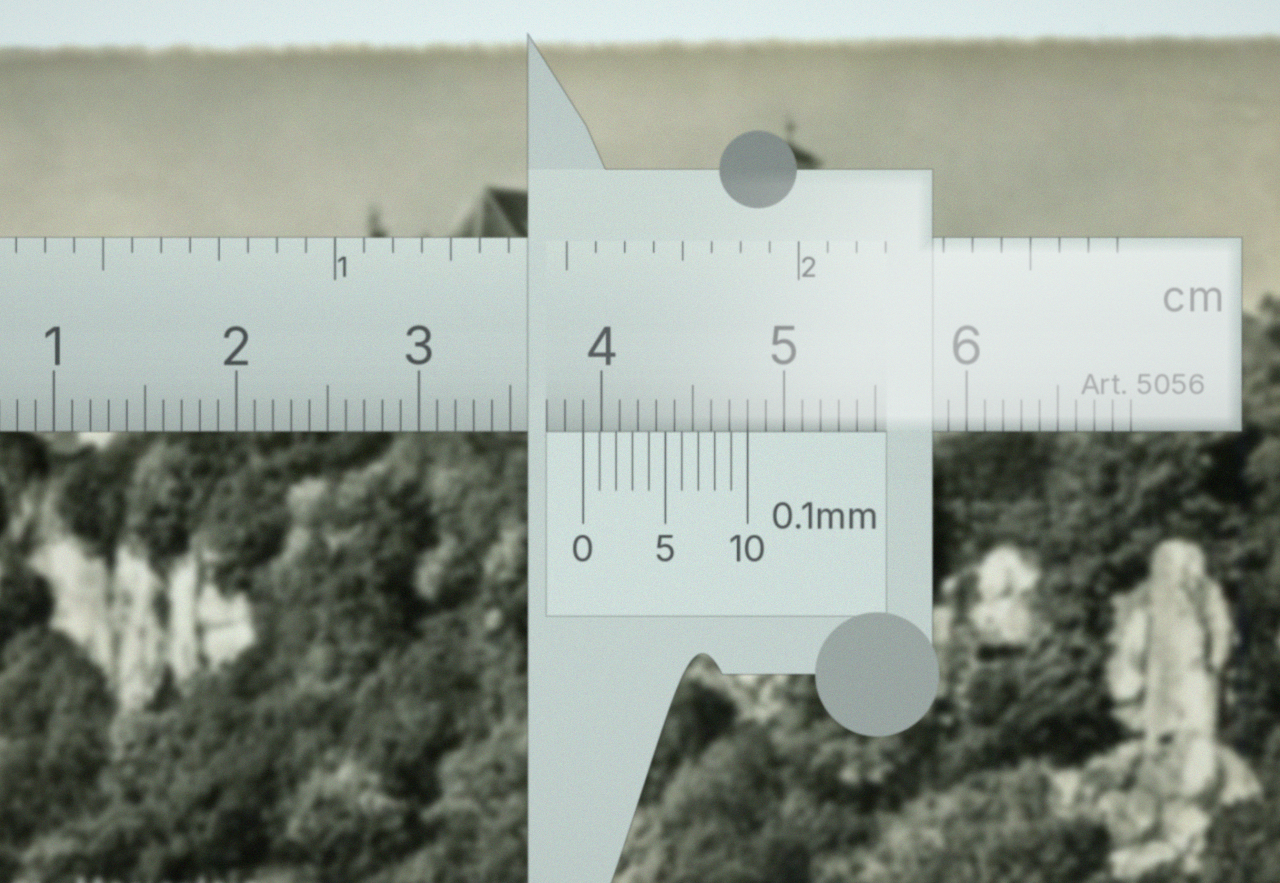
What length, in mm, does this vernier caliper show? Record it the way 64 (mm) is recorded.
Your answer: 39.0 (mm)
